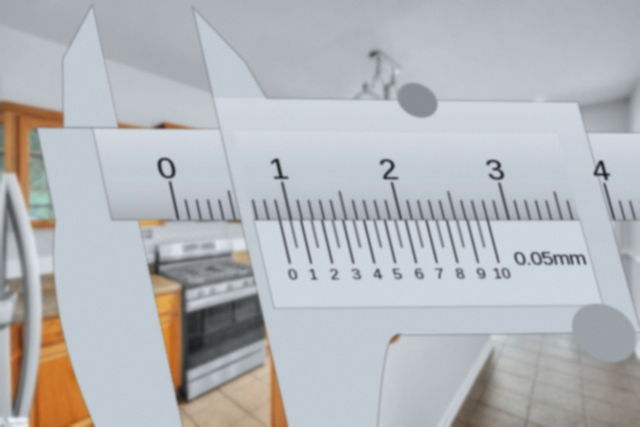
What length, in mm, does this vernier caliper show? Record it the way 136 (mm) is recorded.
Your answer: 9.0 (mm)
